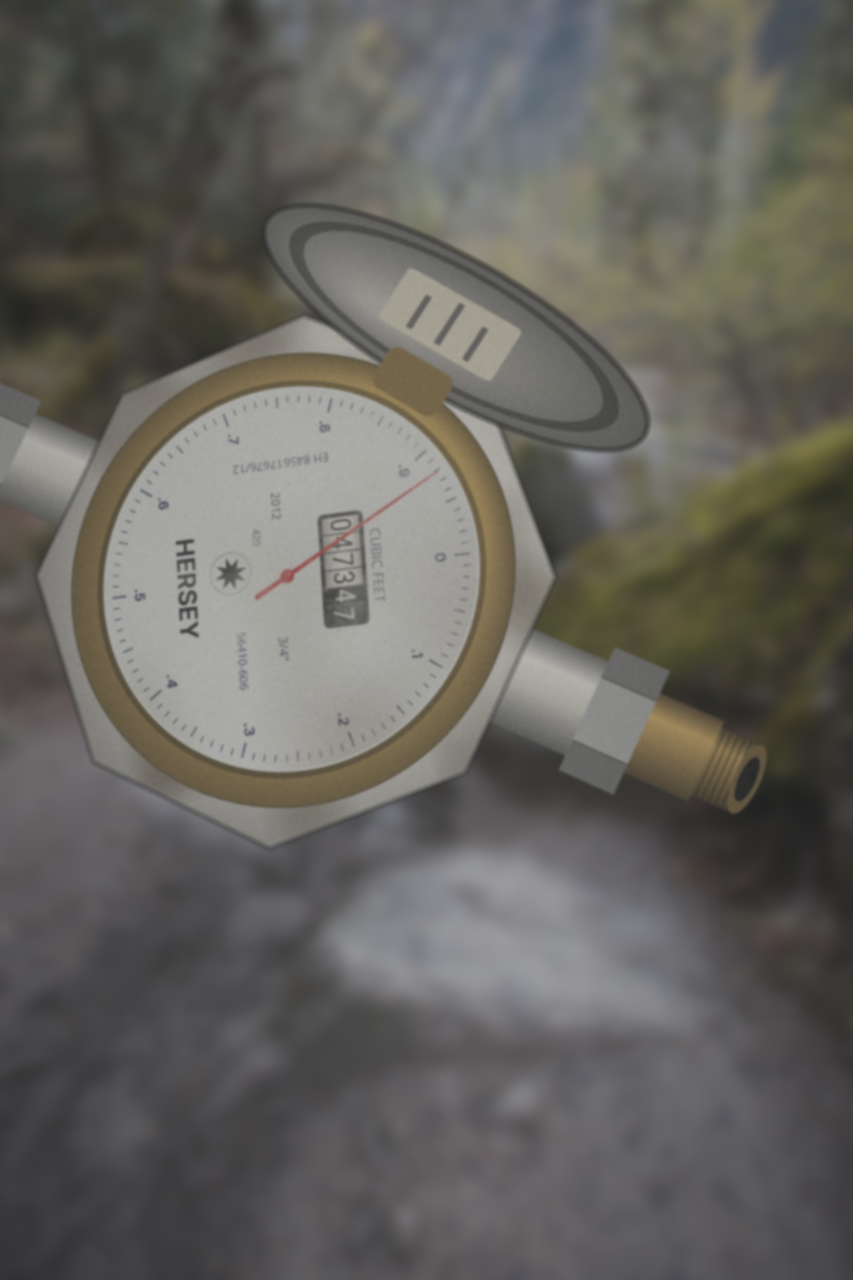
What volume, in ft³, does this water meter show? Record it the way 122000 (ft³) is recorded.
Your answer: 47346.92 (ft³)
